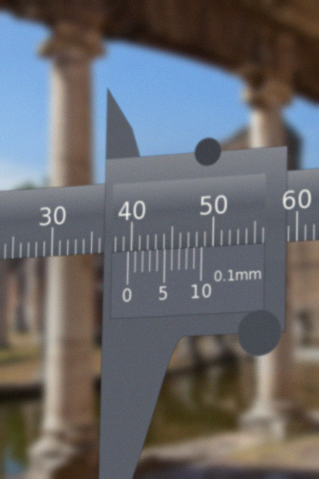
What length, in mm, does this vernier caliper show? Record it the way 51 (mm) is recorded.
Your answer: 39.6 (mm)
